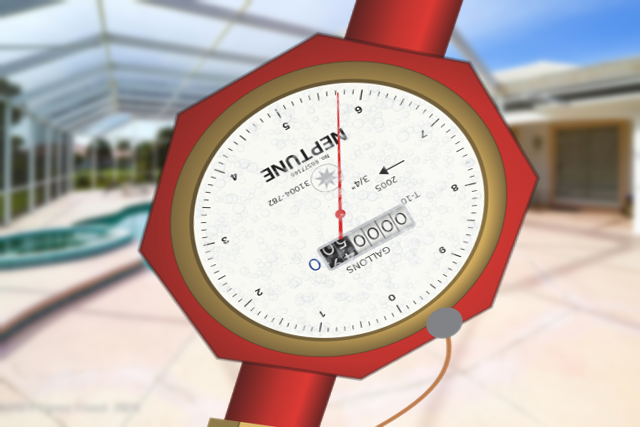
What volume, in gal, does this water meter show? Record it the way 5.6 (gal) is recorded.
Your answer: 495.7 (gal)
